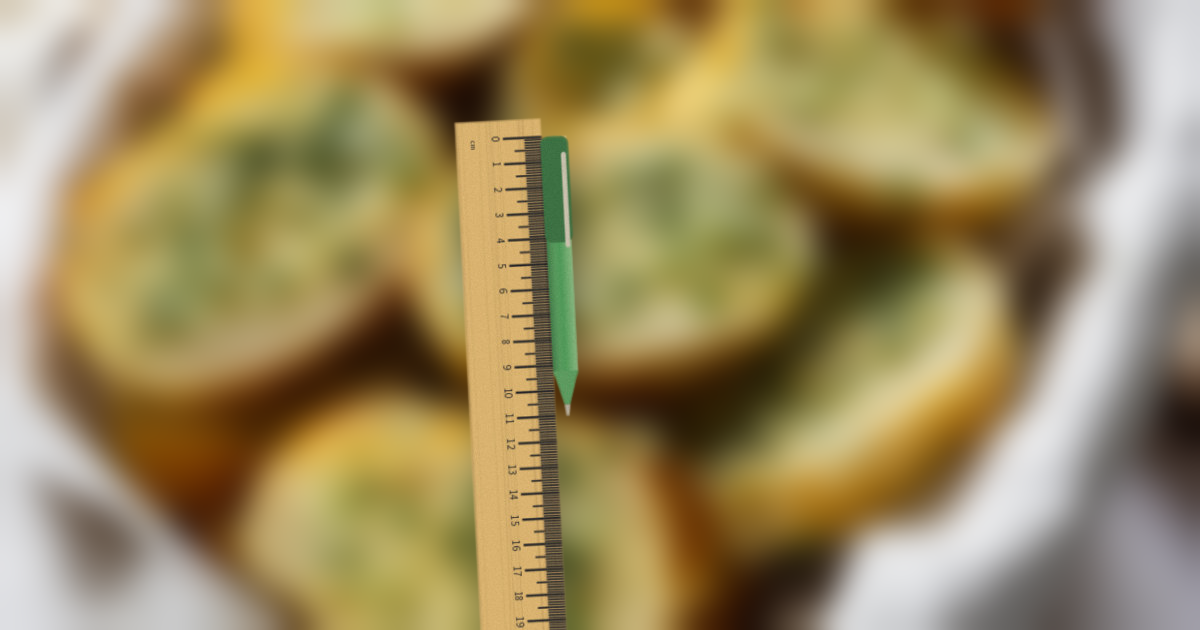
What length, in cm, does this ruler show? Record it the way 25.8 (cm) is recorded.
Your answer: 11 (cm)
